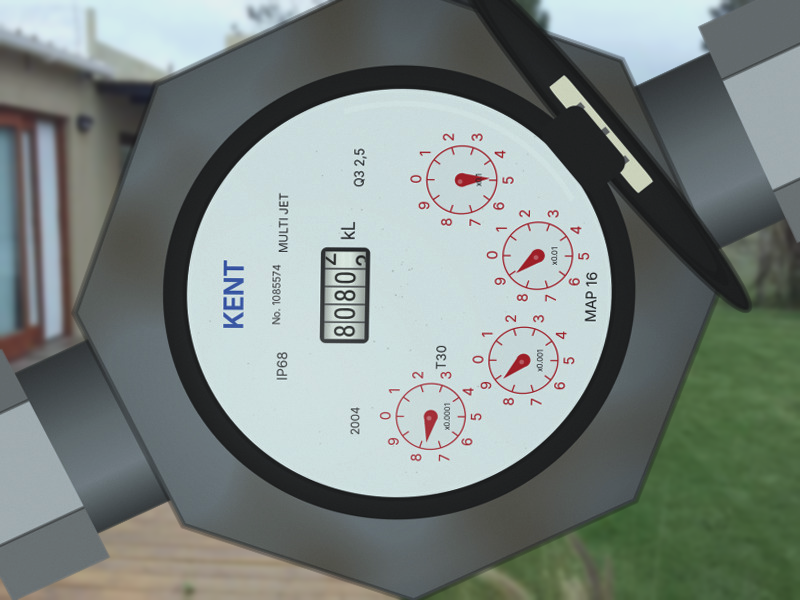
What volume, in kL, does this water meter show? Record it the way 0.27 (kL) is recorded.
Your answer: 80802.4887 (kL)
